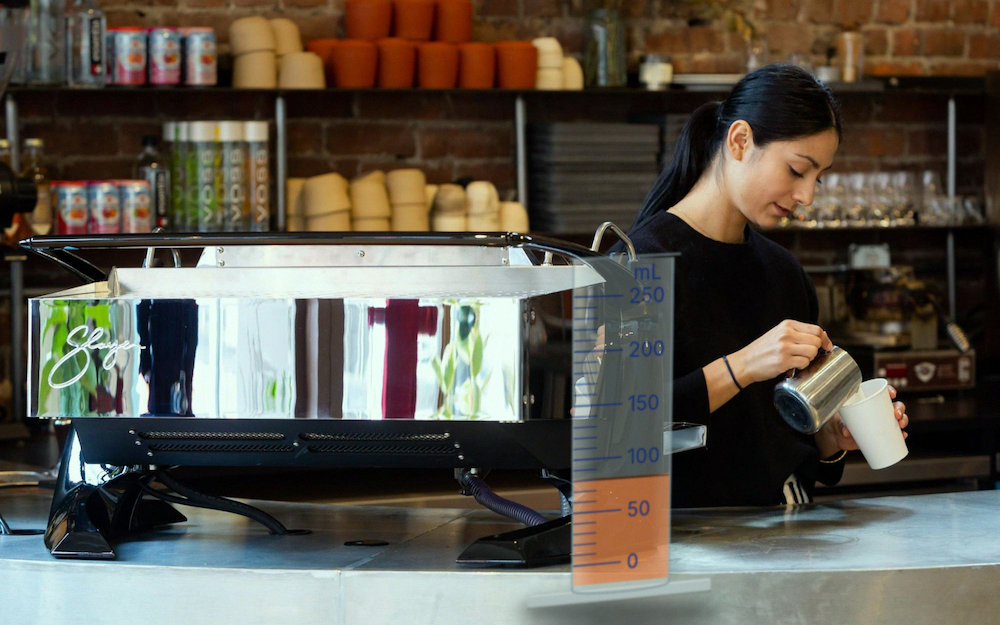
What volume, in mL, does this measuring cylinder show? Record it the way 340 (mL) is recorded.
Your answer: 80 (mL)
